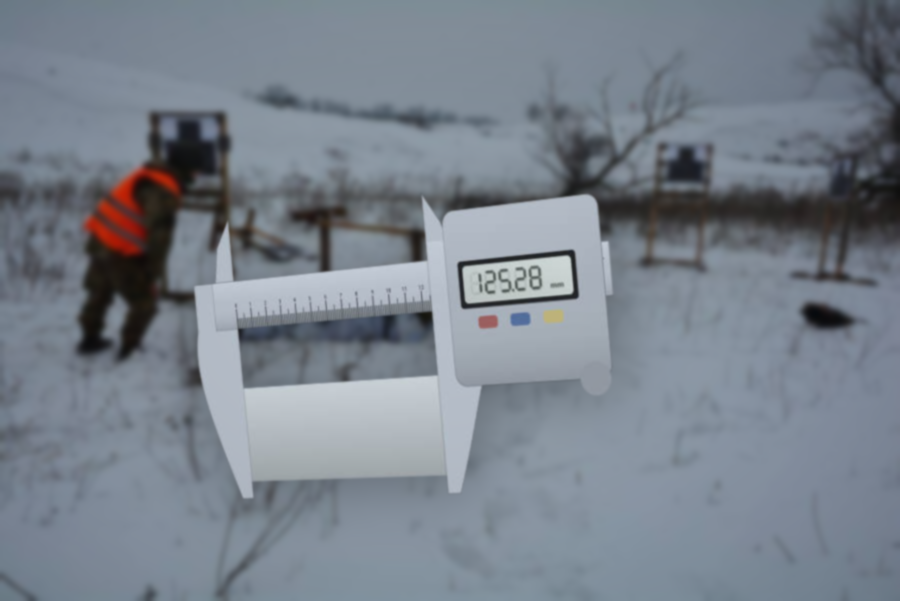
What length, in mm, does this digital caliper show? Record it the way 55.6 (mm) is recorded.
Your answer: 125.28 (mm)
